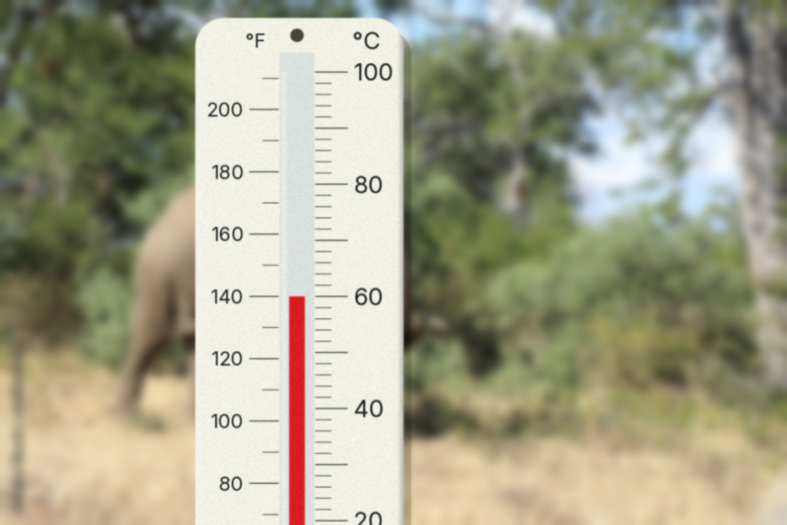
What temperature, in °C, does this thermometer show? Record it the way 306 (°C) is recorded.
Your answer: 60 (°C)
